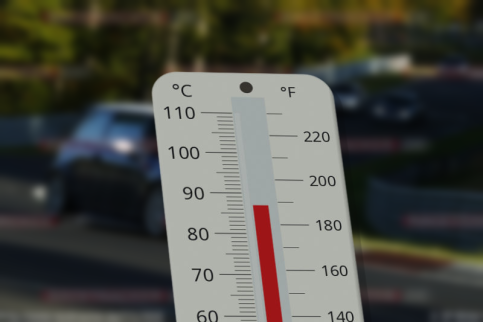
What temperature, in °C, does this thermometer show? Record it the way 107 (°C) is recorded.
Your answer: 87 (°C)
